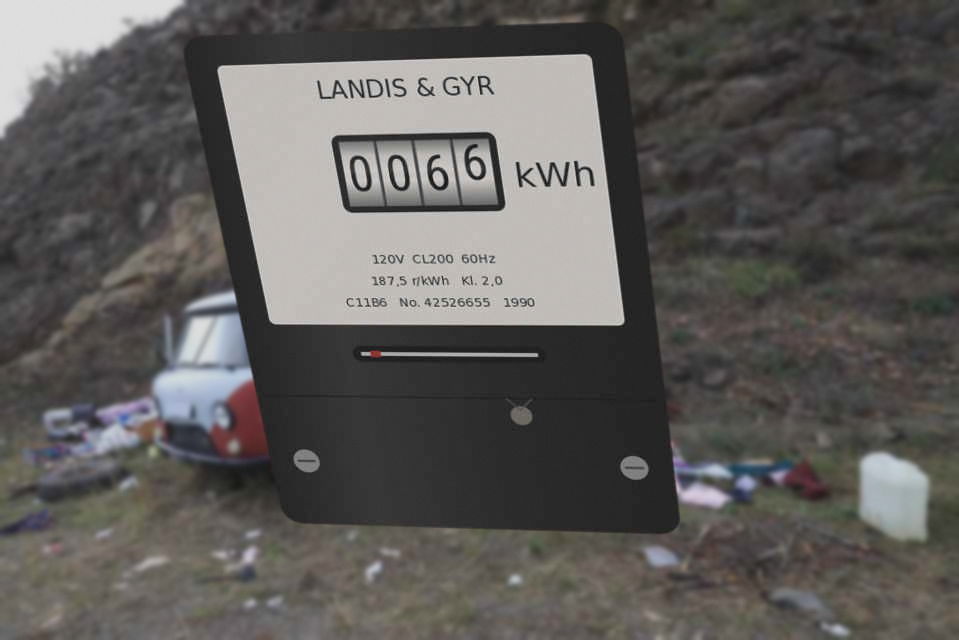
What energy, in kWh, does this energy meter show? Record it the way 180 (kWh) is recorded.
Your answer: 66 (kWh)
